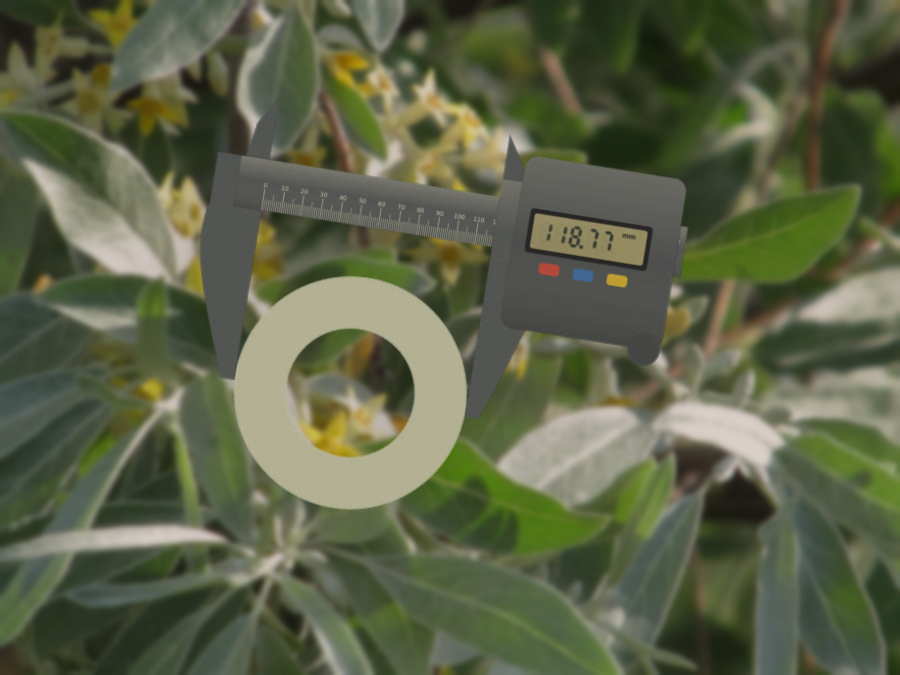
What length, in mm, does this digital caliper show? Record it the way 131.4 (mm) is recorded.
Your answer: 118.77 (mm)
